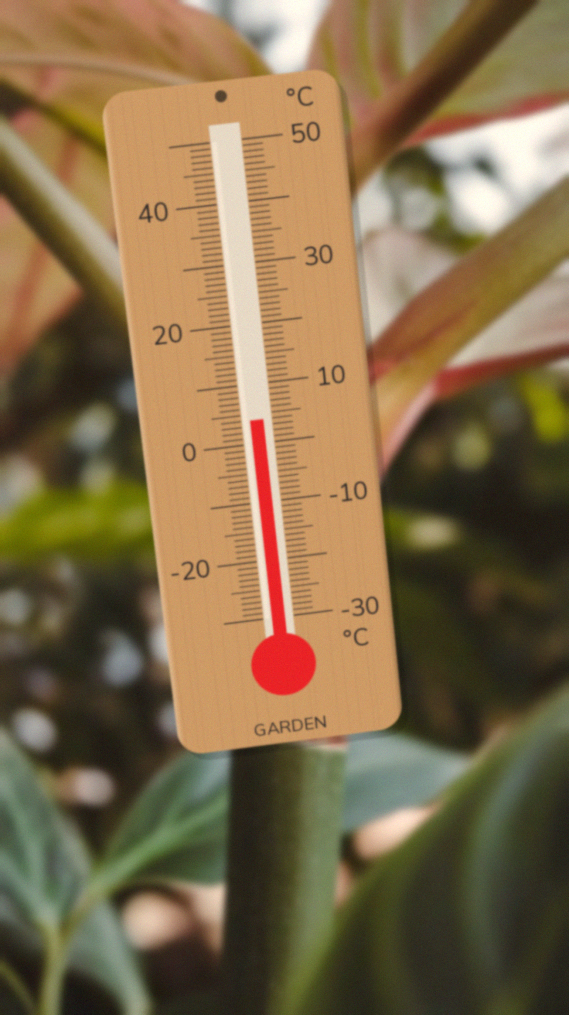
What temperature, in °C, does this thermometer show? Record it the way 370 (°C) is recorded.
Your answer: 4 (°C)
